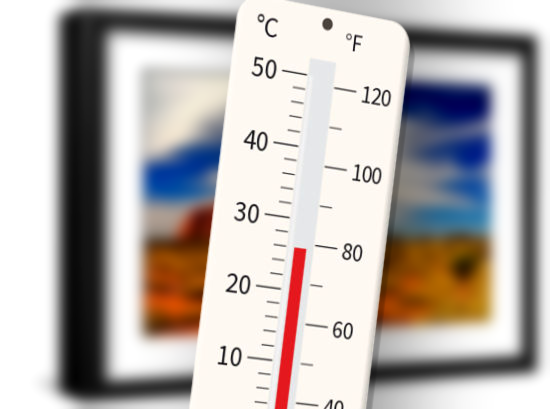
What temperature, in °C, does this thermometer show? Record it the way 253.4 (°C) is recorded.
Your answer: 26 (°C)
